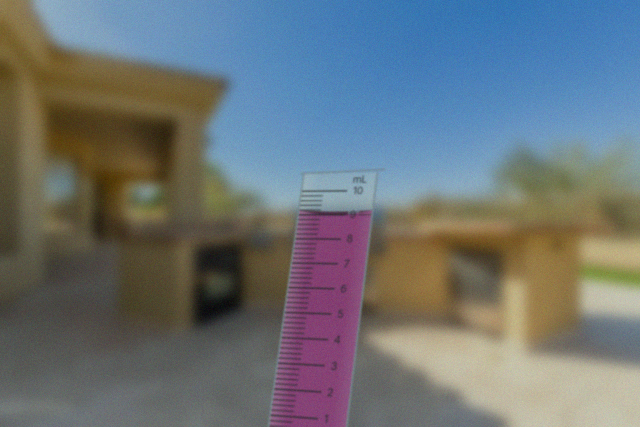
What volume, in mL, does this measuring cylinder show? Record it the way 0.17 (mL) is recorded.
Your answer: 9 (mL)
